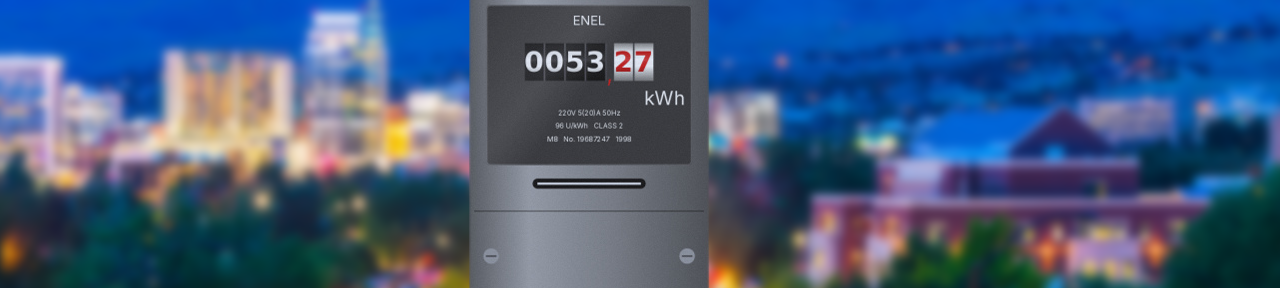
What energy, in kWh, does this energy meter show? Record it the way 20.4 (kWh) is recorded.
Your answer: 53.27 (kWh)
